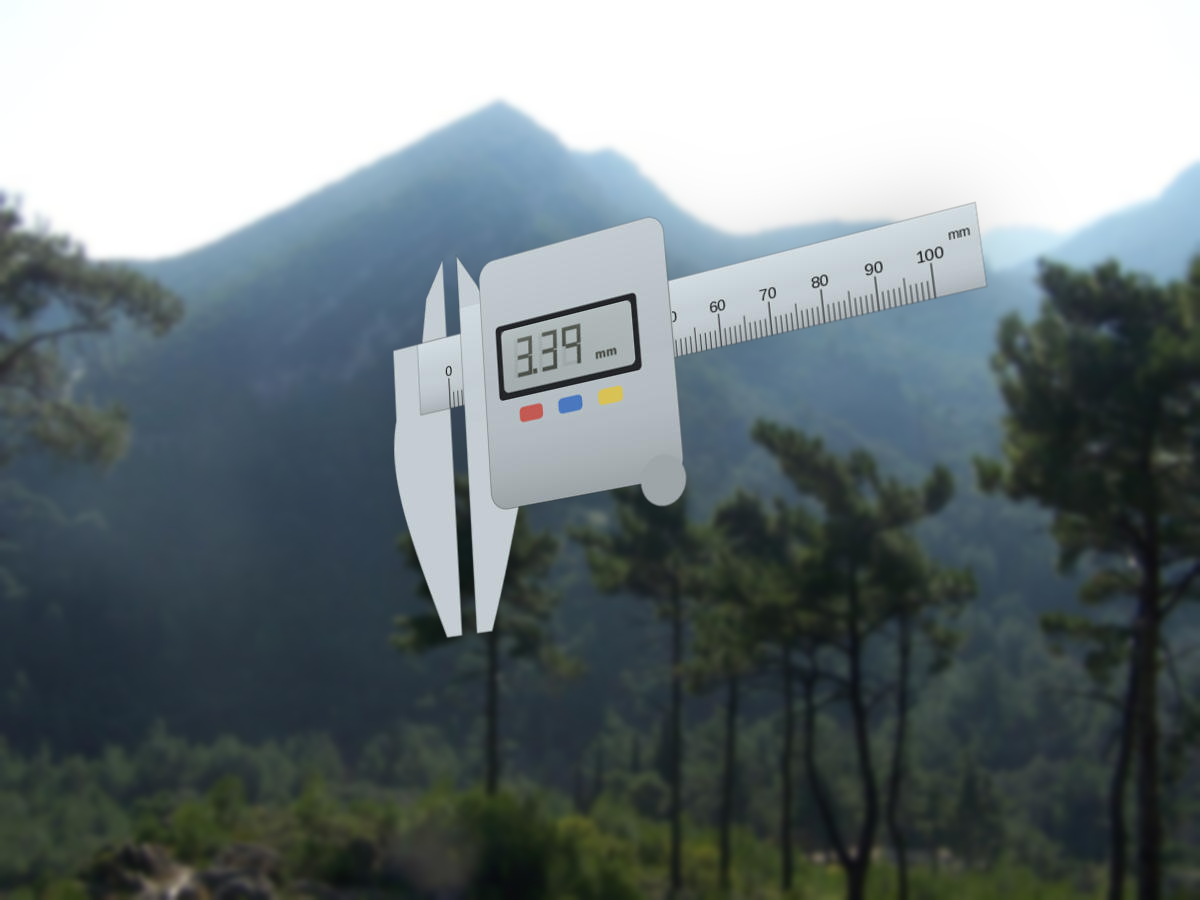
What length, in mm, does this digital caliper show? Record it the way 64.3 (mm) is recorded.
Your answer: 3.39 (mm)
